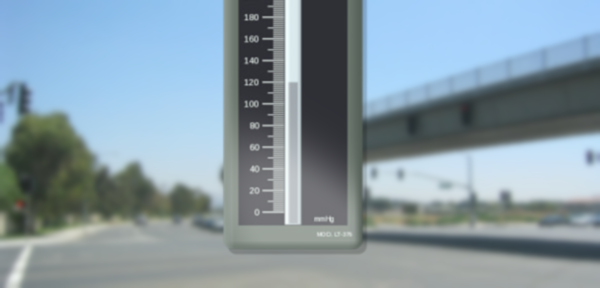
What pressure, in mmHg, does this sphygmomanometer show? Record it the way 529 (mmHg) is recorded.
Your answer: 120 (mmHg)
